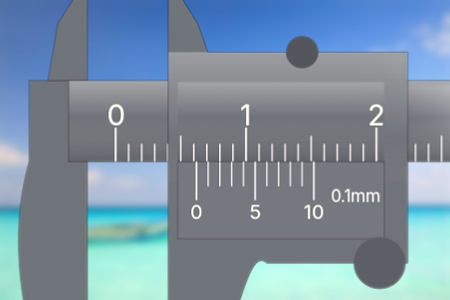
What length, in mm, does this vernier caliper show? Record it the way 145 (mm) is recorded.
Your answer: 6.2 (mm)
